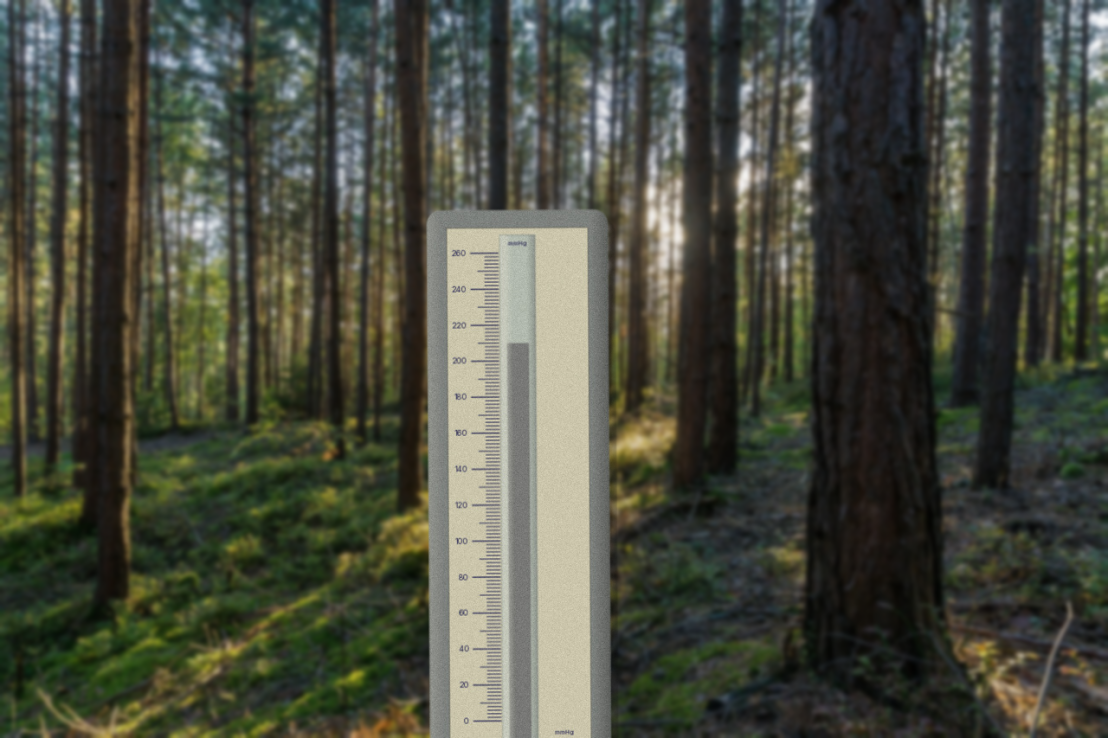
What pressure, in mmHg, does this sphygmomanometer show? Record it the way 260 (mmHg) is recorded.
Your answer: 210 (mmHg)
